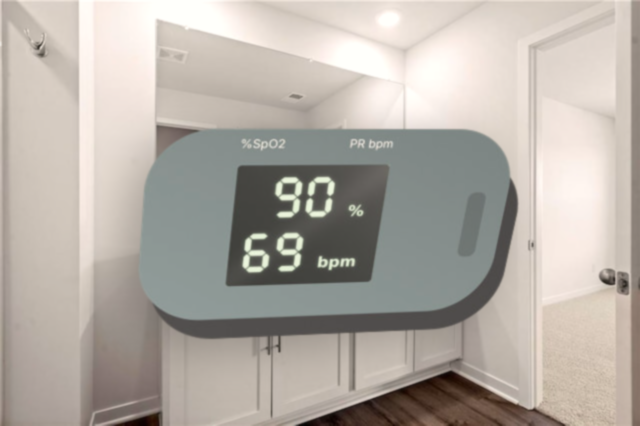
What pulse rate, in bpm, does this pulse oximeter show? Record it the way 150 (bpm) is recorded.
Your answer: 69 (bpm)
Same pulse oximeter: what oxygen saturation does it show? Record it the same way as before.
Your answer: 90 (%)
